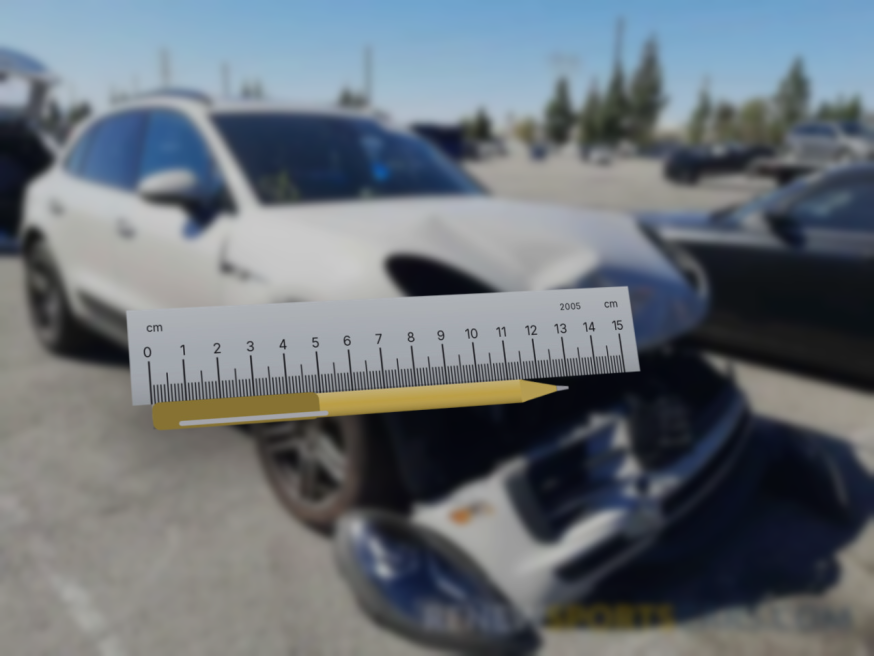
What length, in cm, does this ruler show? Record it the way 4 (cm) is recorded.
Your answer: 13 (cm)
